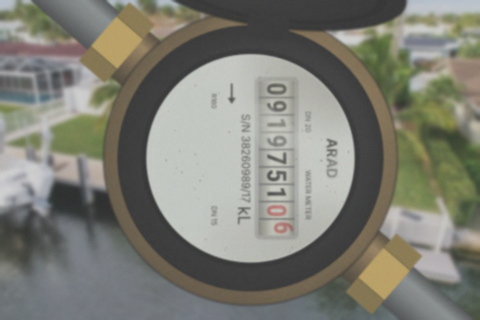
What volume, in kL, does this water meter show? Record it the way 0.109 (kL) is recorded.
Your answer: 919751.06 (kL)
